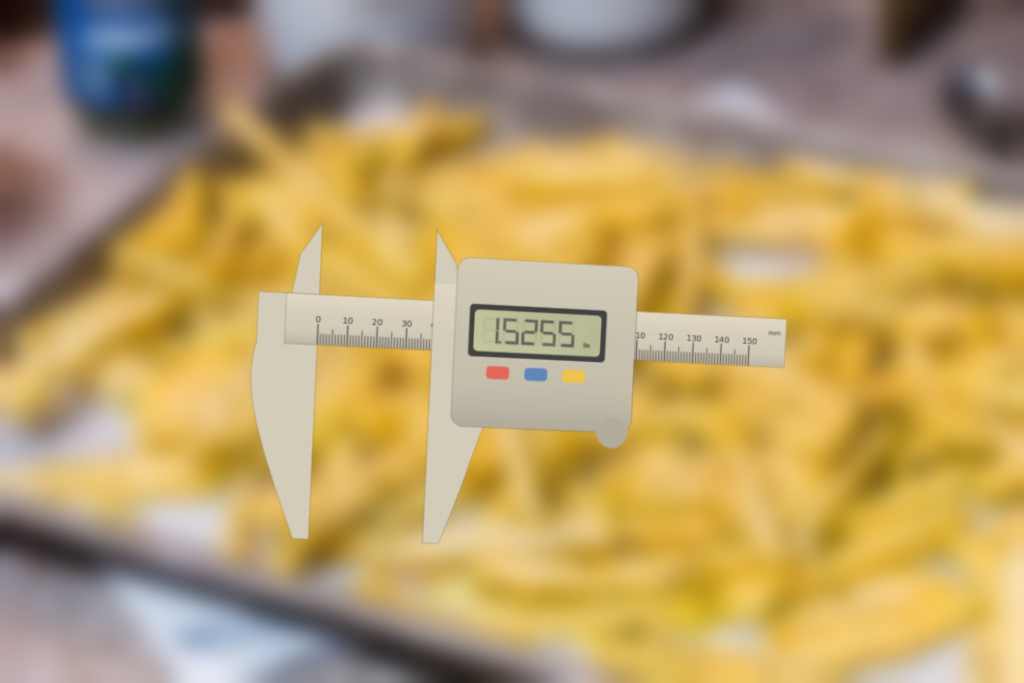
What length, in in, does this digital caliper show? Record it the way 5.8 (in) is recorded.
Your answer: 1.5255 (in)
